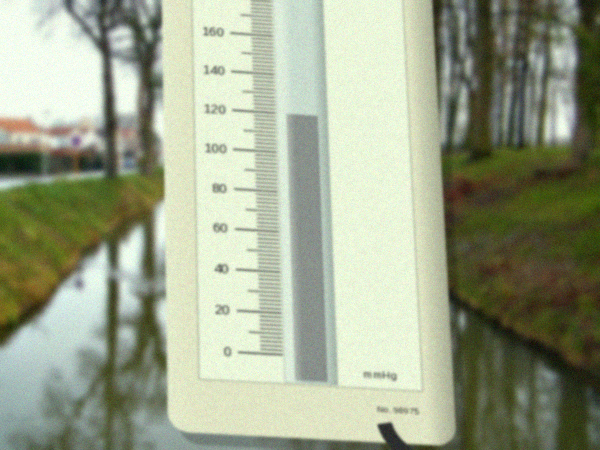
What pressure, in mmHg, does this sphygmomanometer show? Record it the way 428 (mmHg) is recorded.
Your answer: 120 (mmHg)
